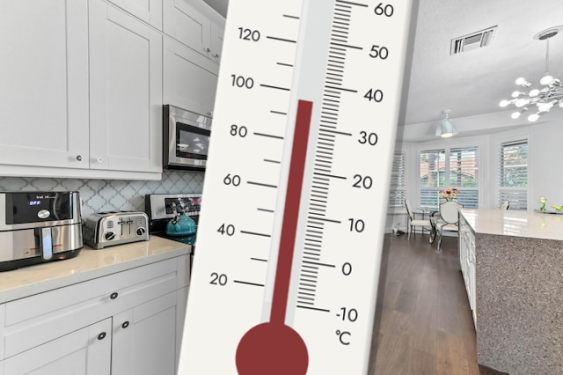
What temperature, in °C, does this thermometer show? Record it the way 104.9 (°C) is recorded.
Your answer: 36 (°C)
